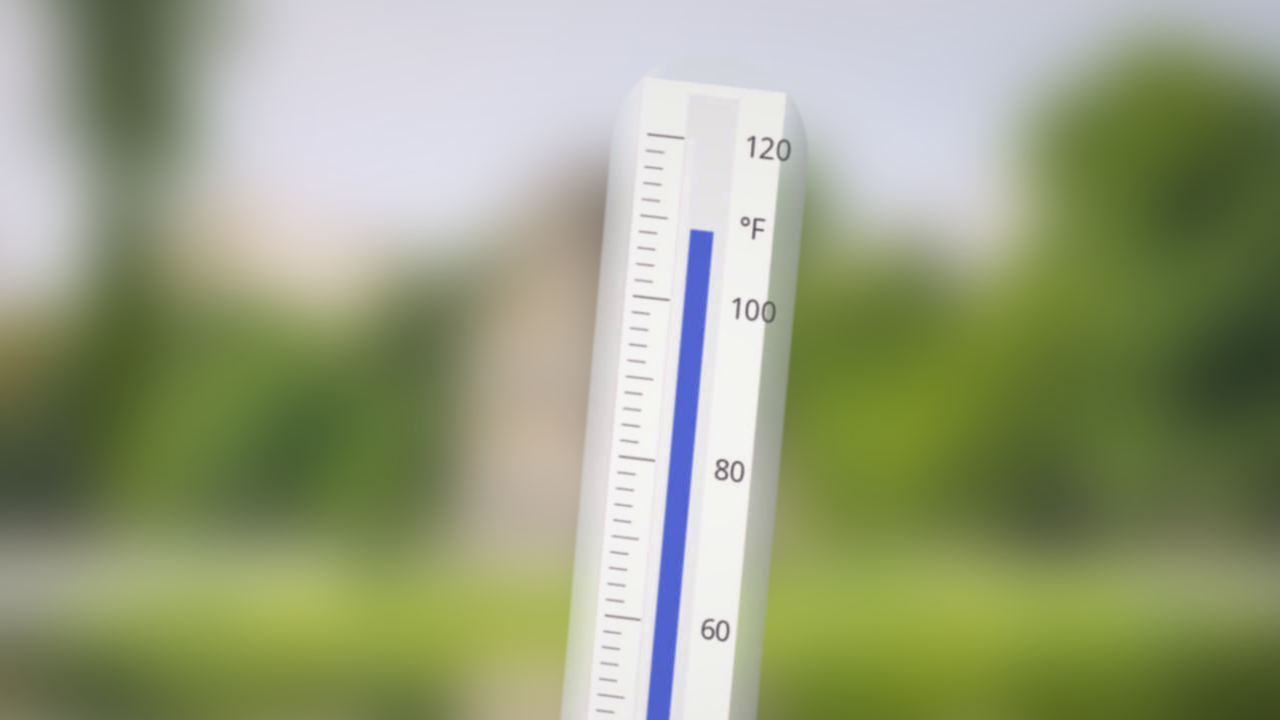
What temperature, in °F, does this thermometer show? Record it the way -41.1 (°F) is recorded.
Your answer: 109 (°F)
